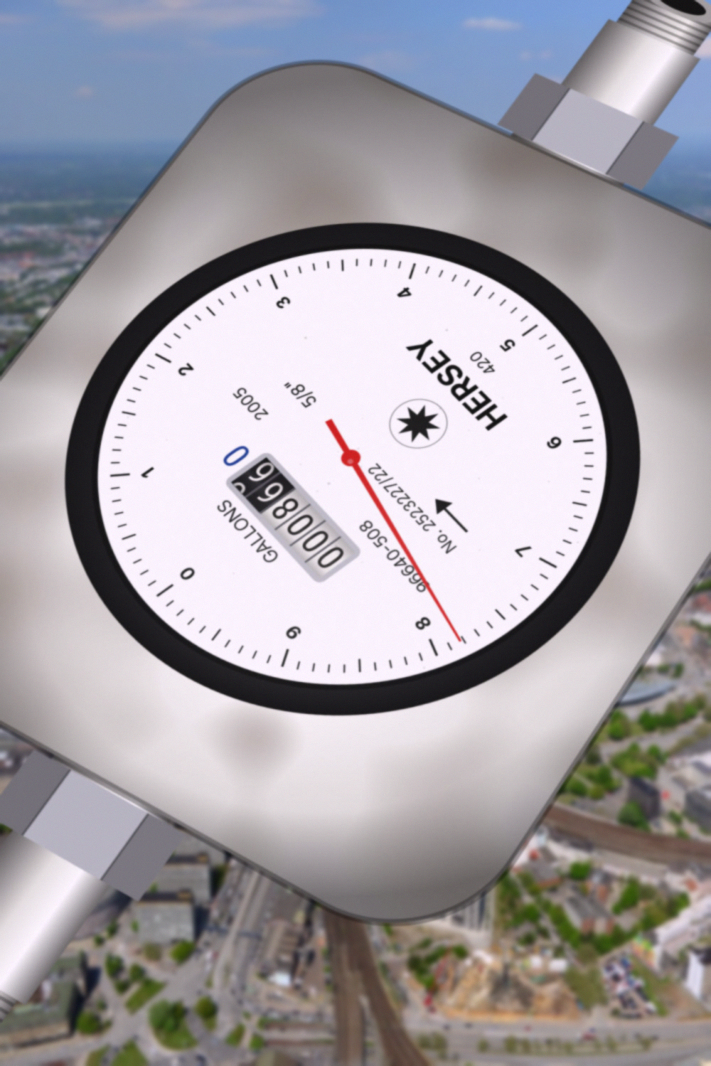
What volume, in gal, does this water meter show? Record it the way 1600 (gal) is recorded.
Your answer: 8657.8 (gal)
